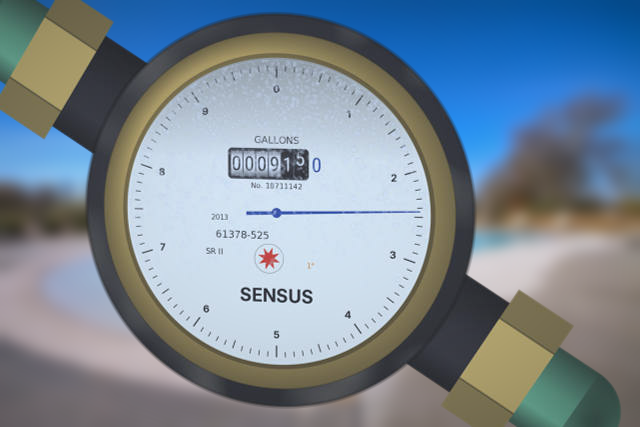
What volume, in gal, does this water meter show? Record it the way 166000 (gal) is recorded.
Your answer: 9152.4 (gal)
